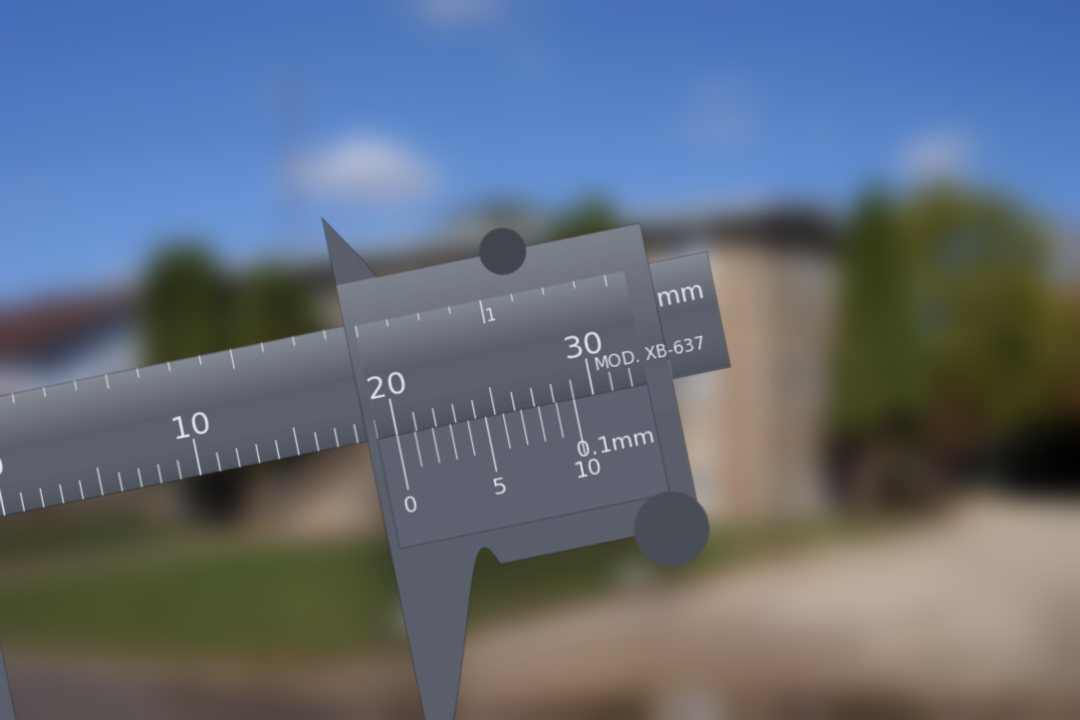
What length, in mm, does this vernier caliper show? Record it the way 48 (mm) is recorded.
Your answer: 20.0 (mm)
